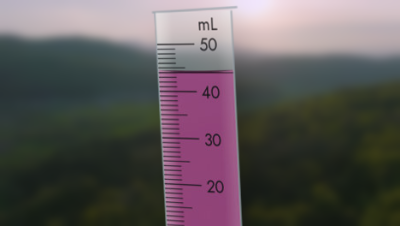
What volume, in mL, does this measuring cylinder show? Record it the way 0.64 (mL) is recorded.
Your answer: 44 (mL)
